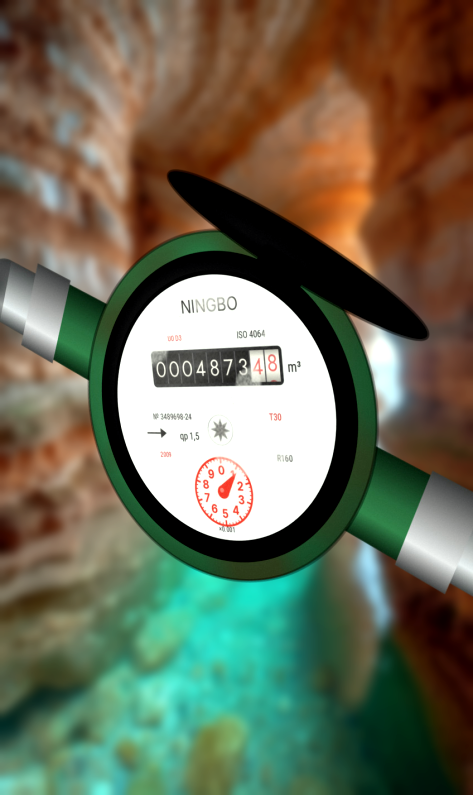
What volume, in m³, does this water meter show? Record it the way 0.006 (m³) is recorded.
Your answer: 4873.481 (m³)
